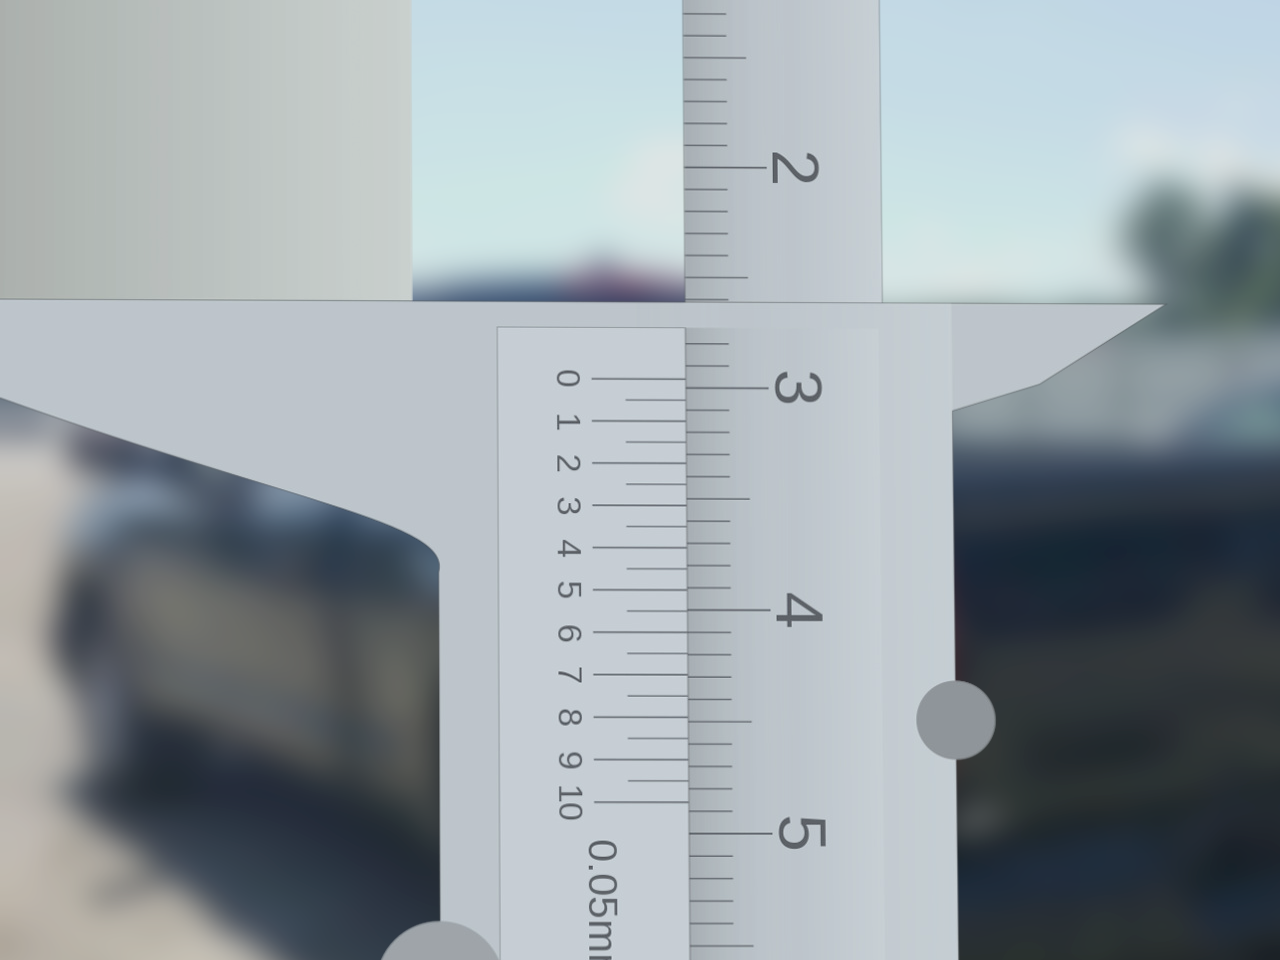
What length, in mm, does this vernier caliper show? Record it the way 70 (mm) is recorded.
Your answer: 29.6 (mm)
